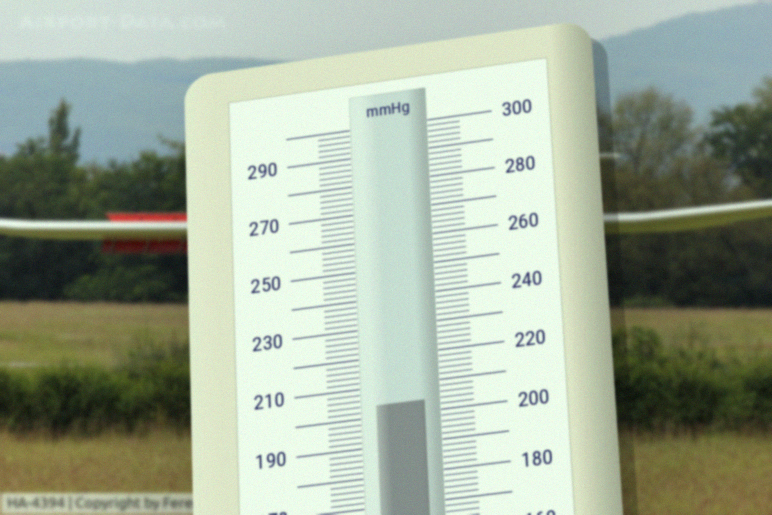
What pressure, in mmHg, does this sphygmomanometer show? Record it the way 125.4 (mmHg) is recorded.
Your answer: 204 (mmHg)
